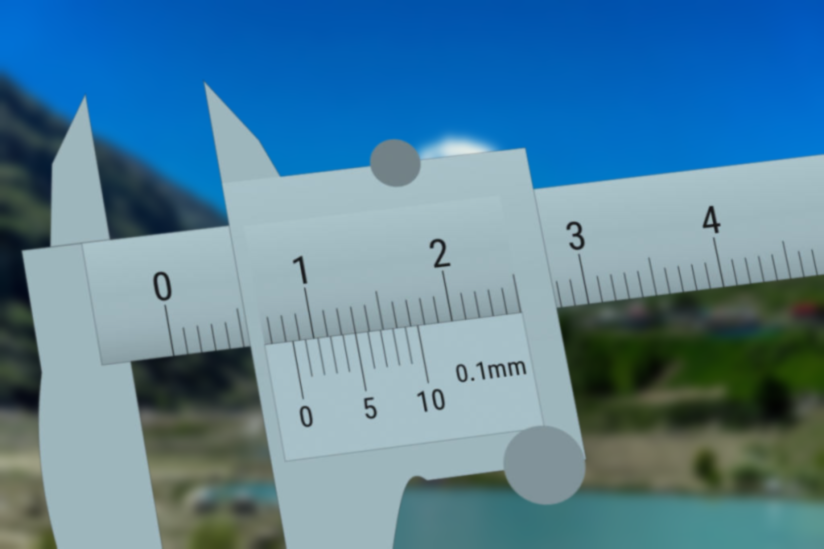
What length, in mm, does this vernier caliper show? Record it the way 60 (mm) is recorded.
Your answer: 8.5 (mm)
